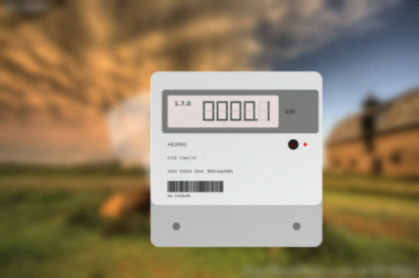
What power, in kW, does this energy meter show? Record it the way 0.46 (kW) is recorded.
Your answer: 0.1 (kW)
